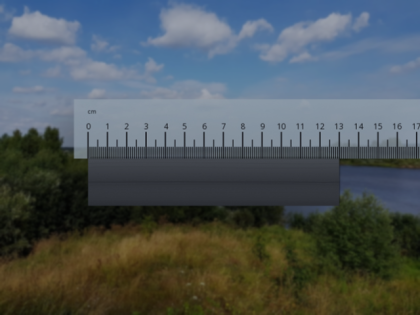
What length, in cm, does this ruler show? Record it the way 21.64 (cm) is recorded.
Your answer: 13 (cm)
